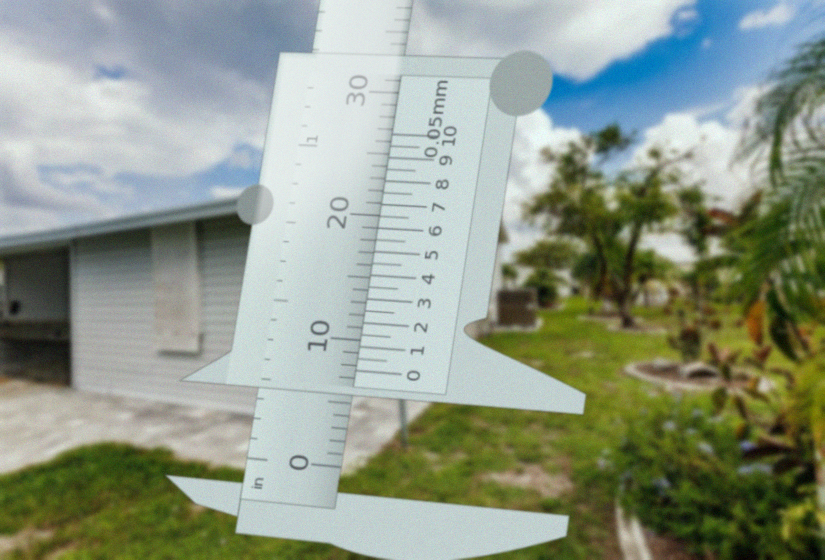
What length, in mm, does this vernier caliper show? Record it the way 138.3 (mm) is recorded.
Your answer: 7.6 (mm)
